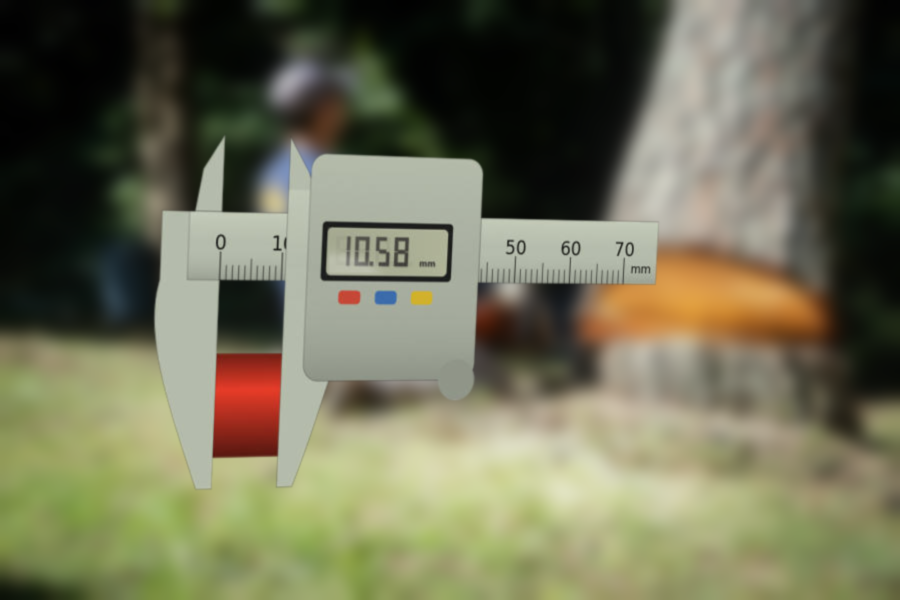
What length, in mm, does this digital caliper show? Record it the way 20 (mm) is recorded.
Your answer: 10.58 (mm)
